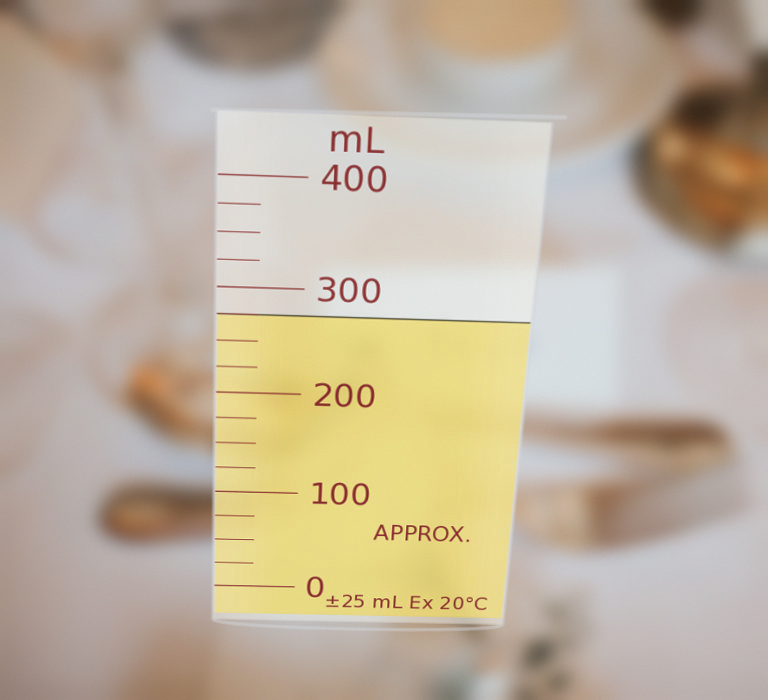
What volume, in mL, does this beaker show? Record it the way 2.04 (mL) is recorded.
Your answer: 275 (mL)
